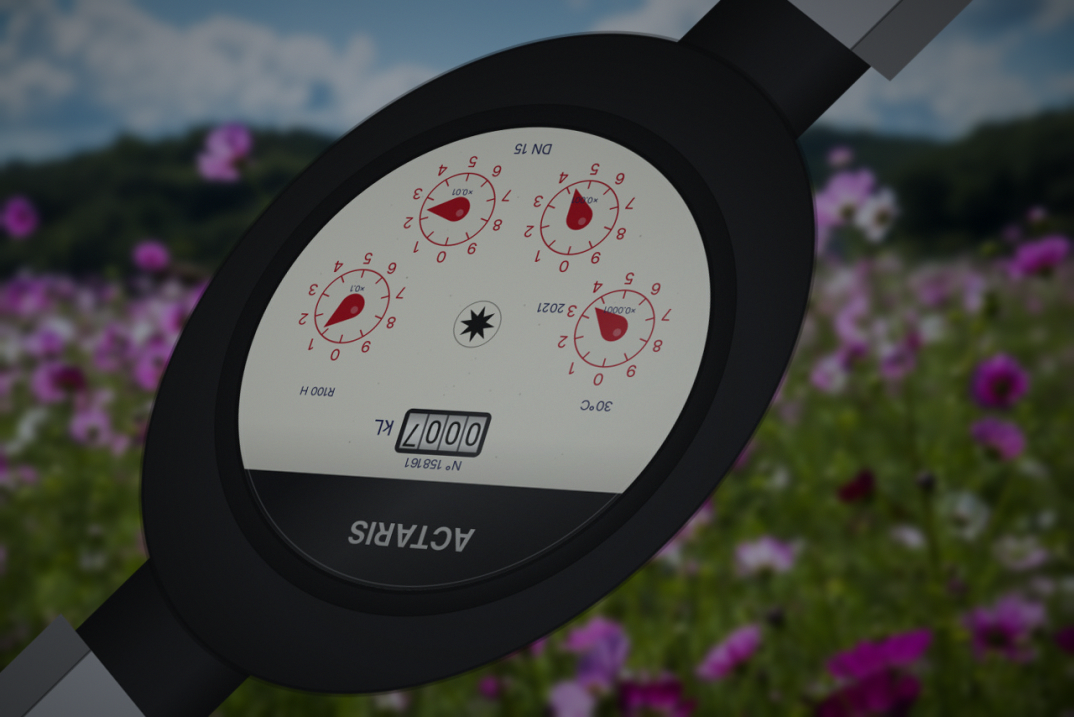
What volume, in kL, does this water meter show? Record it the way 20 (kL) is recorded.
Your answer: 7.1243 (kL)
